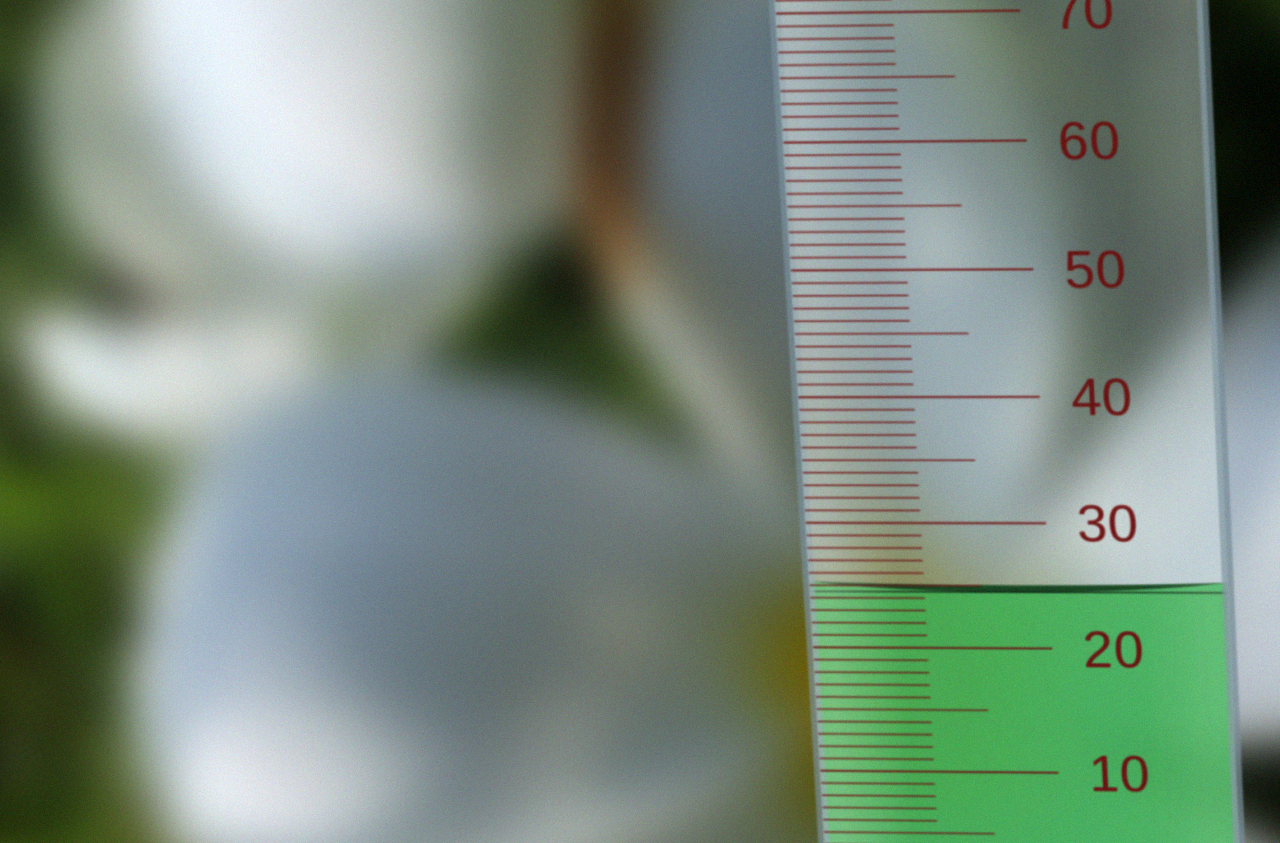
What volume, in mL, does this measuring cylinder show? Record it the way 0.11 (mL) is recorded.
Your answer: 24.5 (mL)
